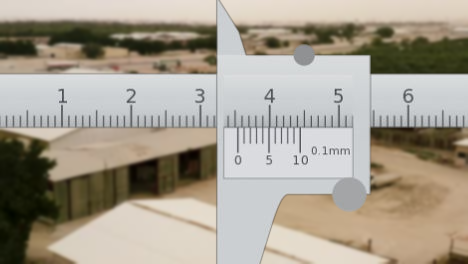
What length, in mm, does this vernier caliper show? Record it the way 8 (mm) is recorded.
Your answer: 35.4 (mm)
